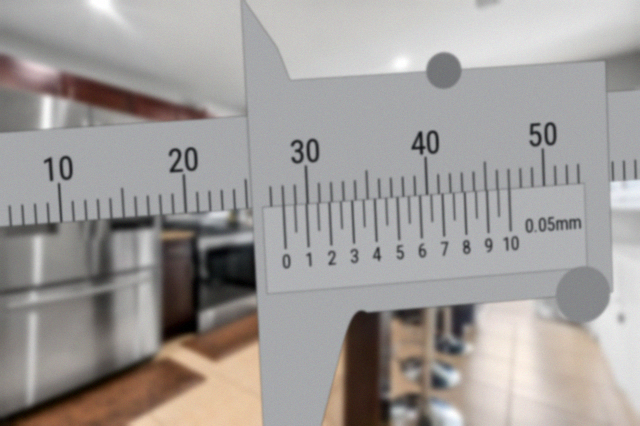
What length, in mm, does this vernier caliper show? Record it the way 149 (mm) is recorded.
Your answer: 28.0 (mm)
